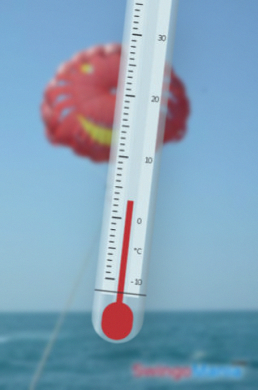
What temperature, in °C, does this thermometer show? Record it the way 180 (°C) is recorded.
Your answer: 3 (°C)
